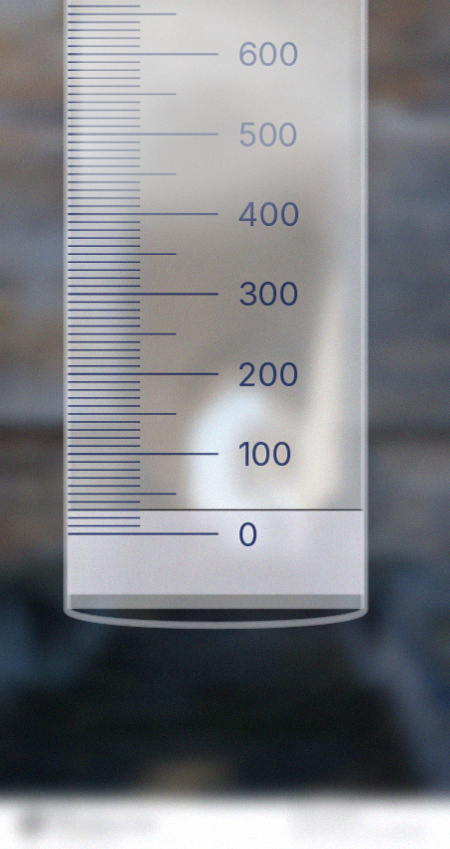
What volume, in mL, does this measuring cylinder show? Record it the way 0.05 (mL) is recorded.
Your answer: 30 (mL)
